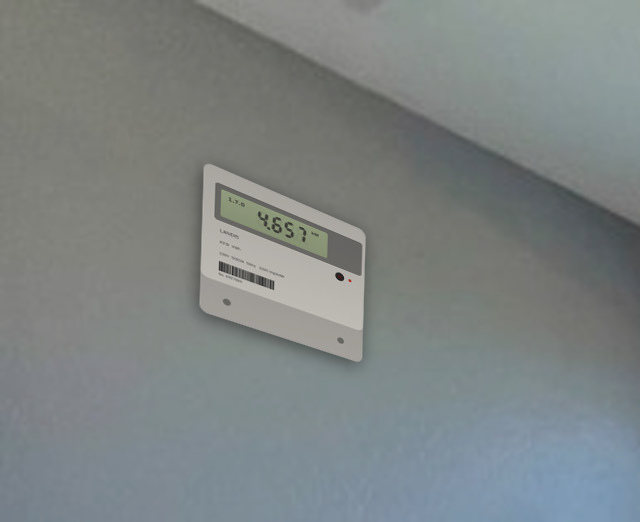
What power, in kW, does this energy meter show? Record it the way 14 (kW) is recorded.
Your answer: 4.657 (kW)
